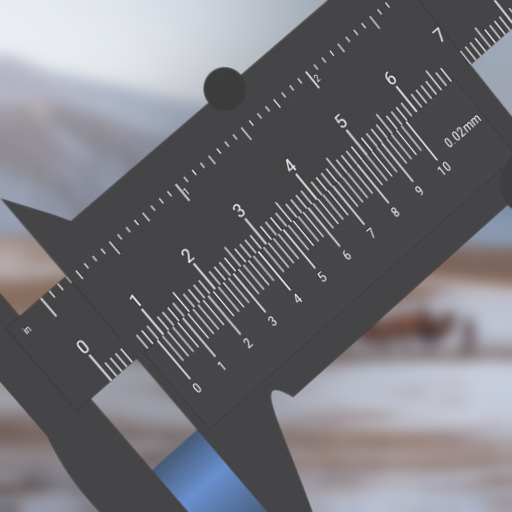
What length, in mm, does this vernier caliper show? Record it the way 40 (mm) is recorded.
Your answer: 8.8 (mm)
